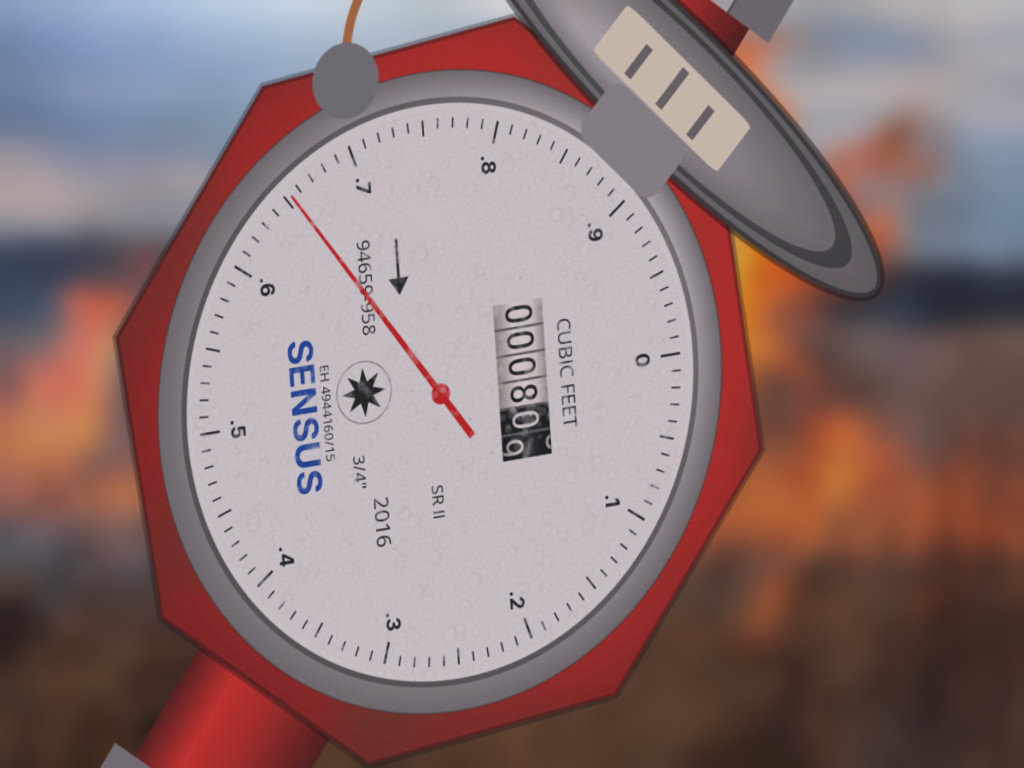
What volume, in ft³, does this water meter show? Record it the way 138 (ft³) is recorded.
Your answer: 808.65 (ft³)
